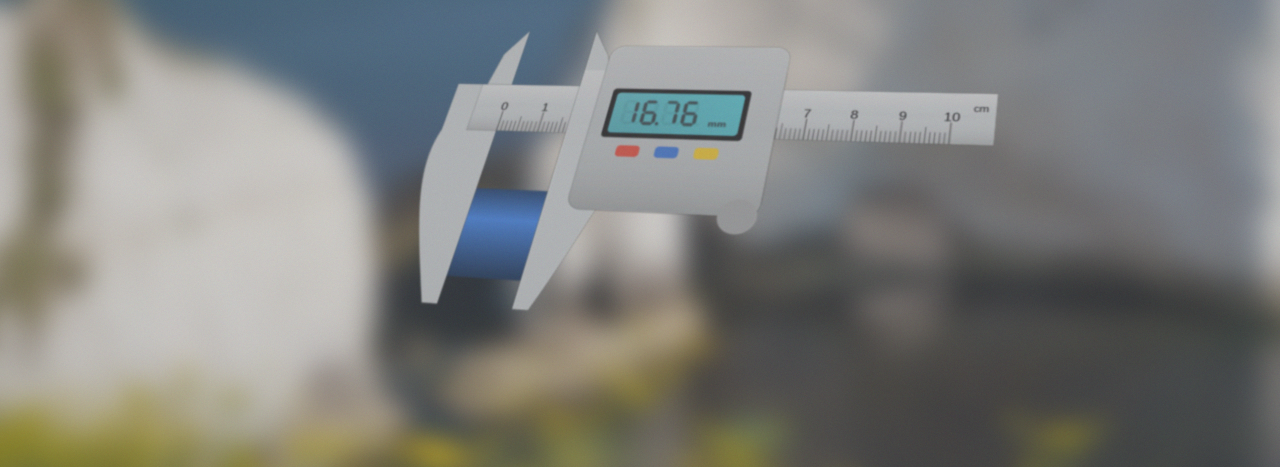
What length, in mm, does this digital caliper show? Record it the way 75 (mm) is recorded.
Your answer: 16.76 (mm)
